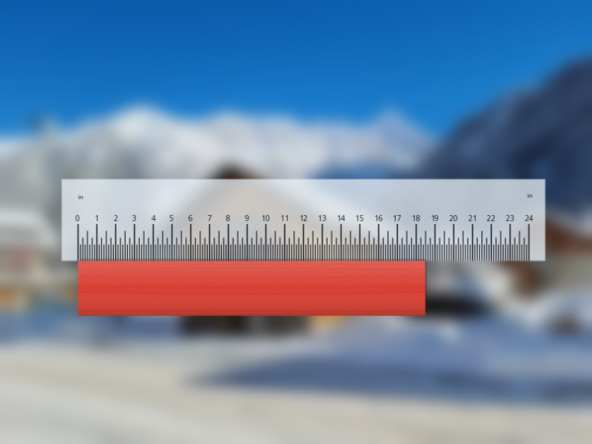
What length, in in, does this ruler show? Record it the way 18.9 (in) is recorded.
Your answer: 18.5 (in)
